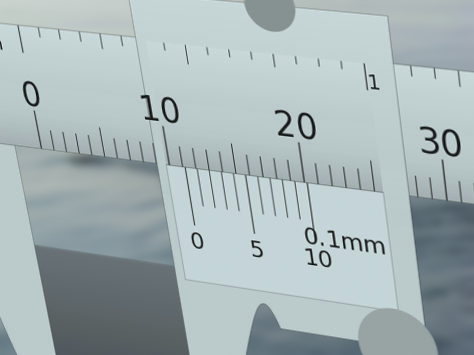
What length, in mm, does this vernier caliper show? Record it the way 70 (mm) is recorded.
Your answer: 11.2 (mm)
